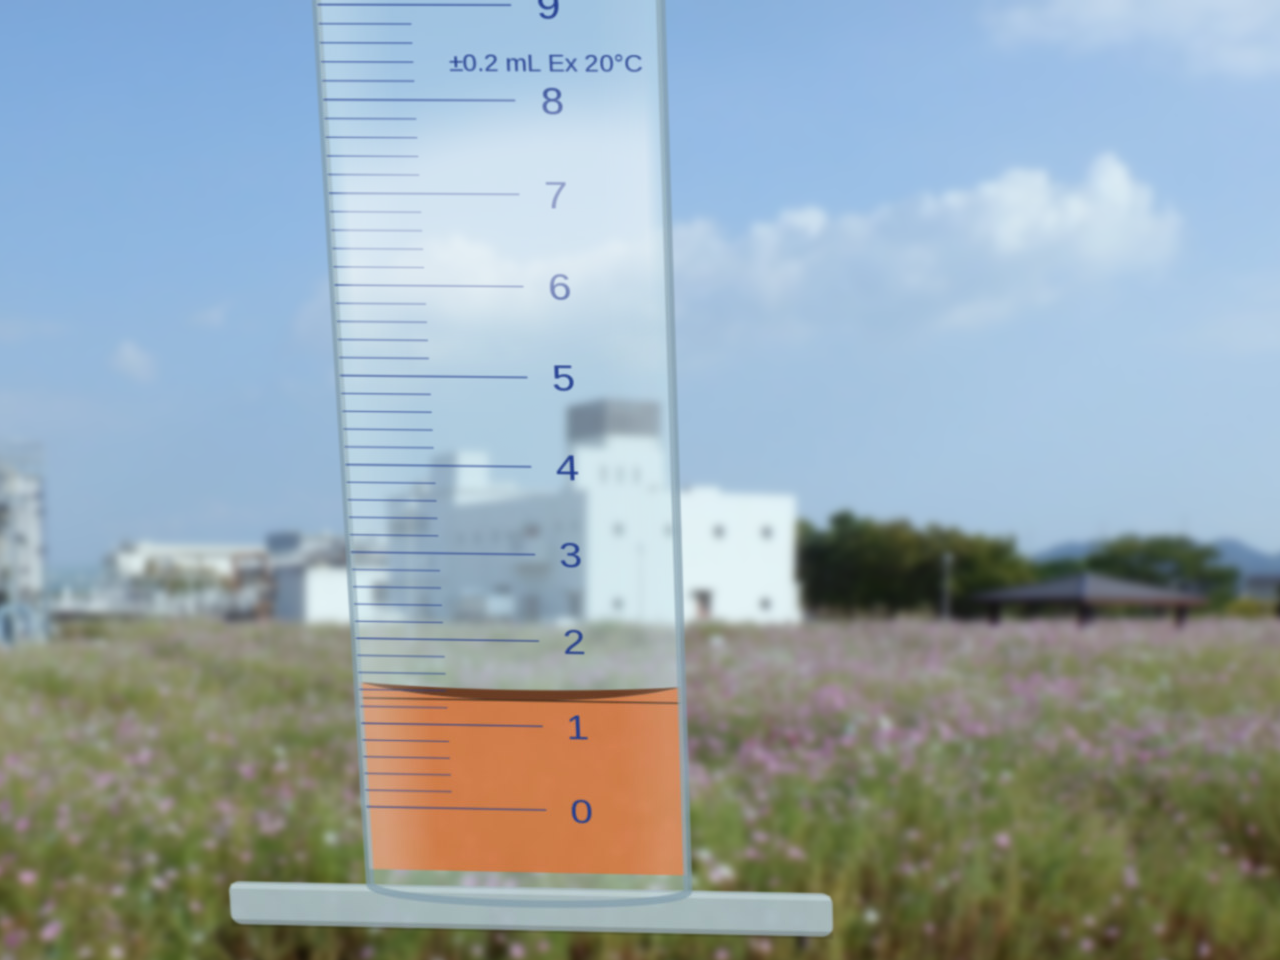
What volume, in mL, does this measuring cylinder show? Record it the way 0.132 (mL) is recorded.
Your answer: 1.3 (mL)
